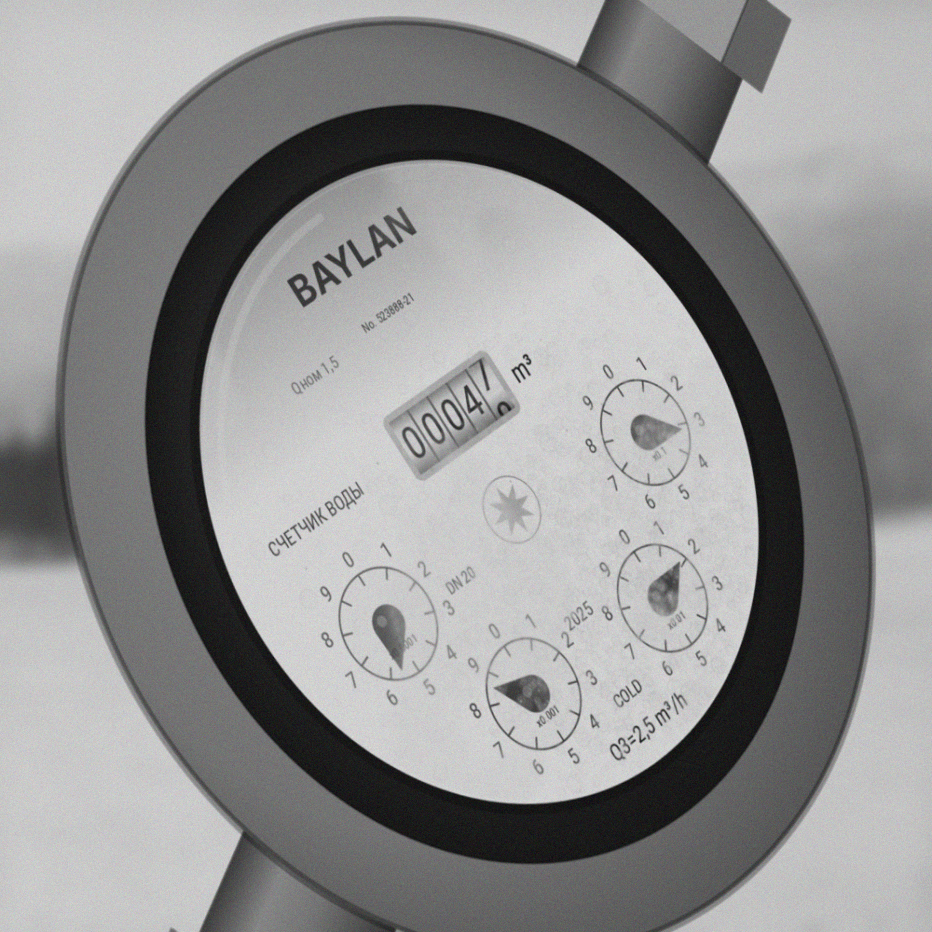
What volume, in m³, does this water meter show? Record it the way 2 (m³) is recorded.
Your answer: 47.3185 (m³)
